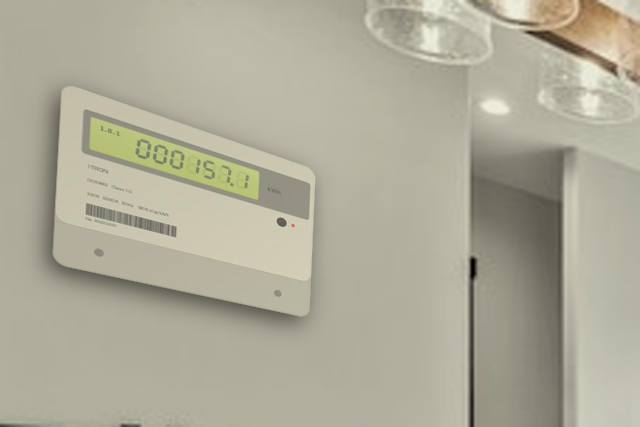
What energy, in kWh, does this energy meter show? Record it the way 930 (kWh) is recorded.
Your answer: 157.1 (kWh)
